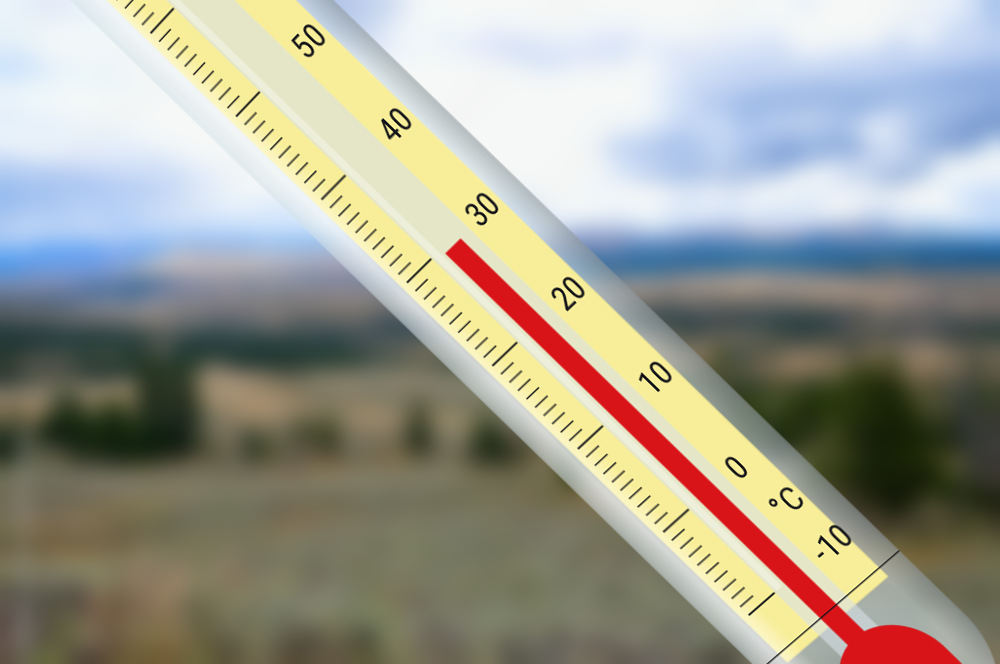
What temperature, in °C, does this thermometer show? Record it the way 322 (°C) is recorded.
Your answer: 29.5 (°C)
